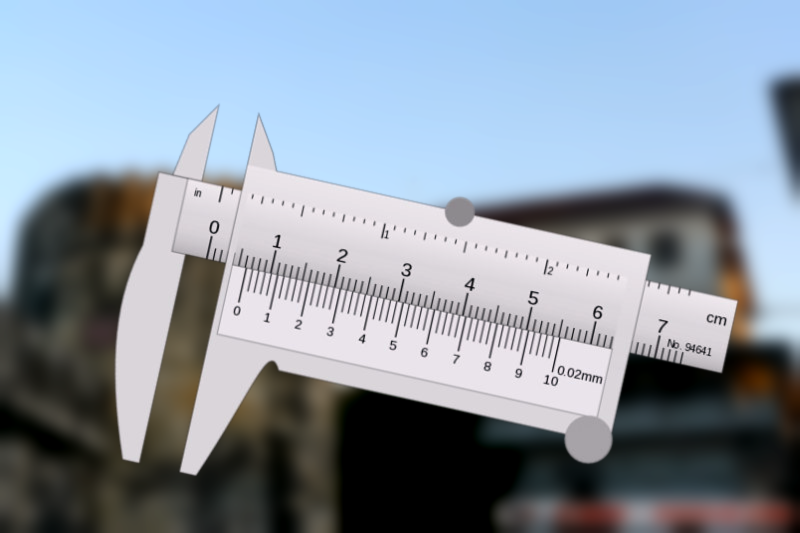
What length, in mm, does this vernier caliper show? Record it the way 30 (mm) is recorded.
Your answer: 6.2 (mm)
